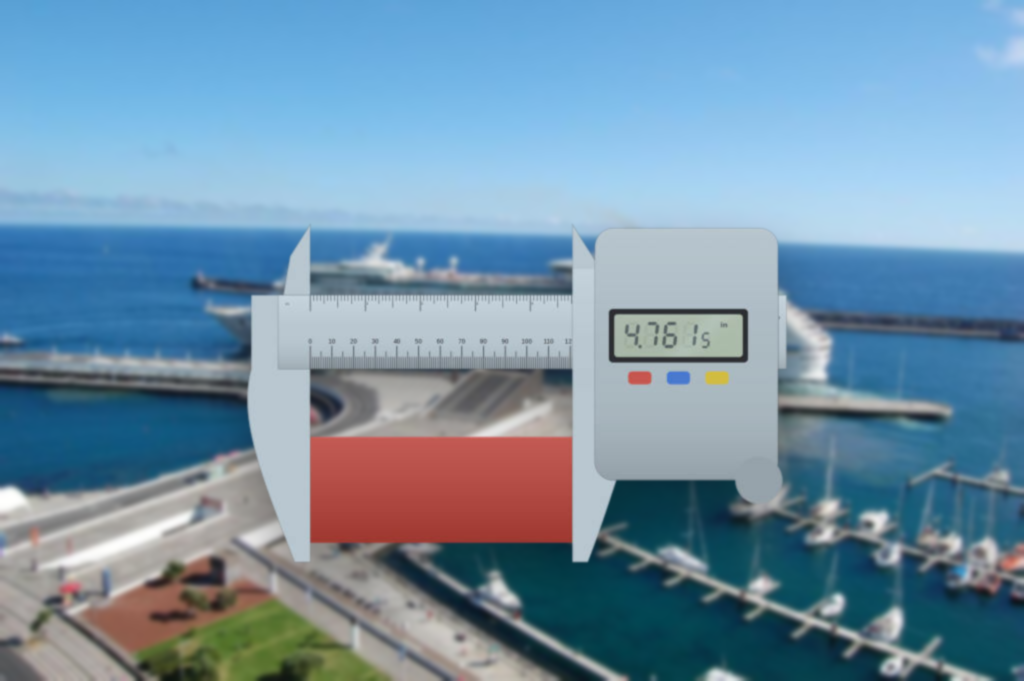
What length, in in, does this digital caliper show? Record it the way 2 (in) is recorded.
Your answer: 4.7615 (in)
